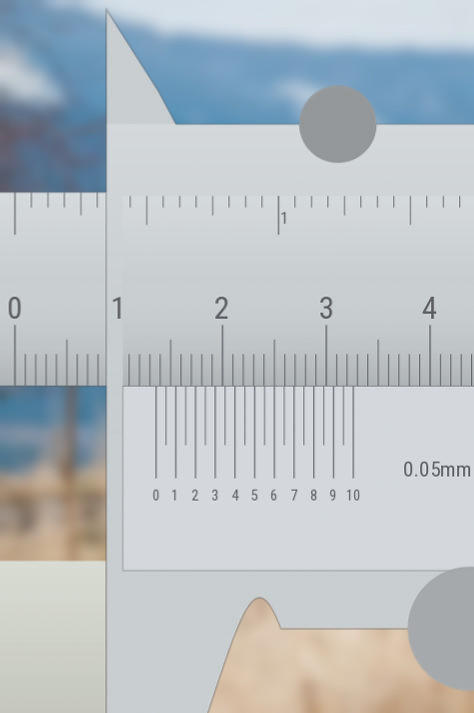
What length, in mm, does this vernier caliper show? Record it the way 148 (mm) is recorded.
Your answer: 13.6 (mm)
